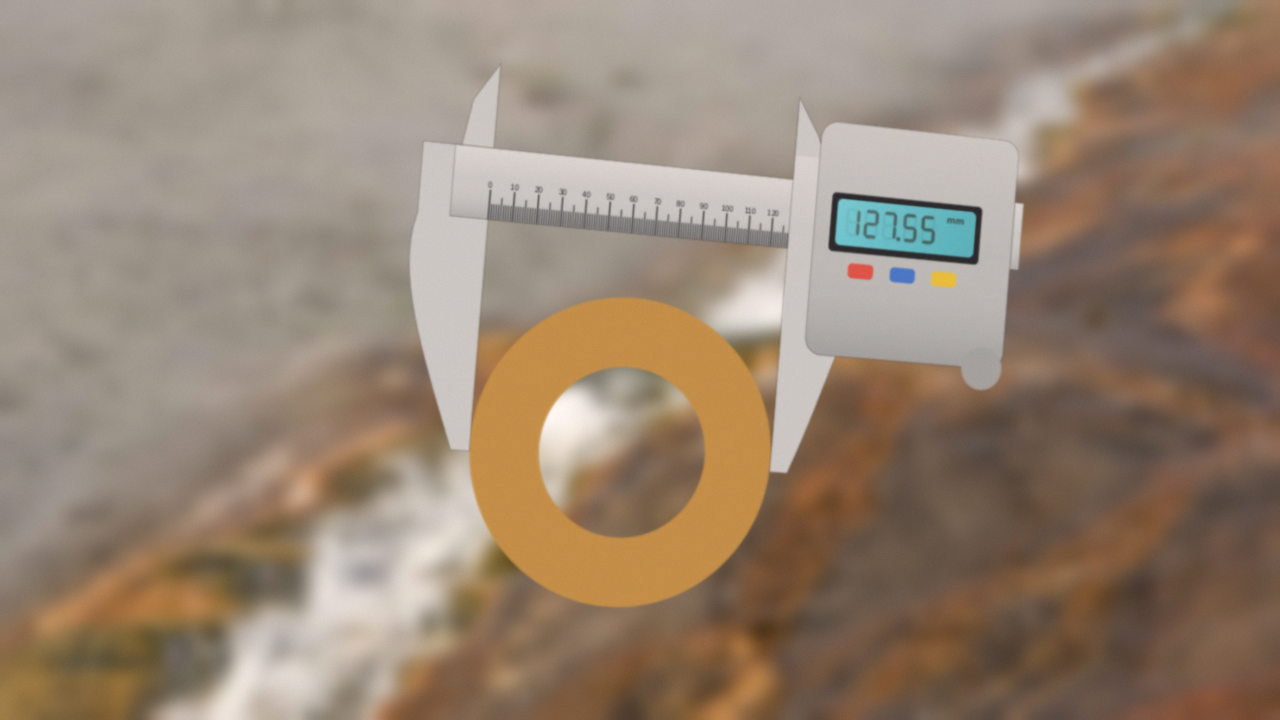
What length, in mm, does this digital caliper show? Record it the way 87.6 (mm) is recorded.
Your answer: 127.55 (mm)
